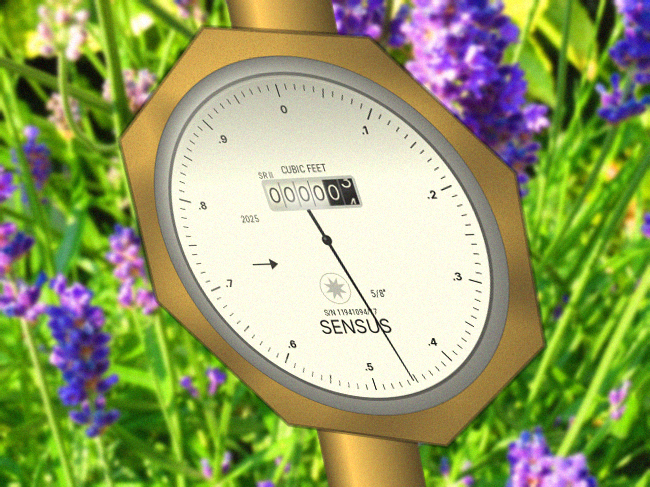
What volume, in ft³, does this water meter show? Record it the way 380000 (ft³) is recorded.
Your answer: 3.45 (ft³)
